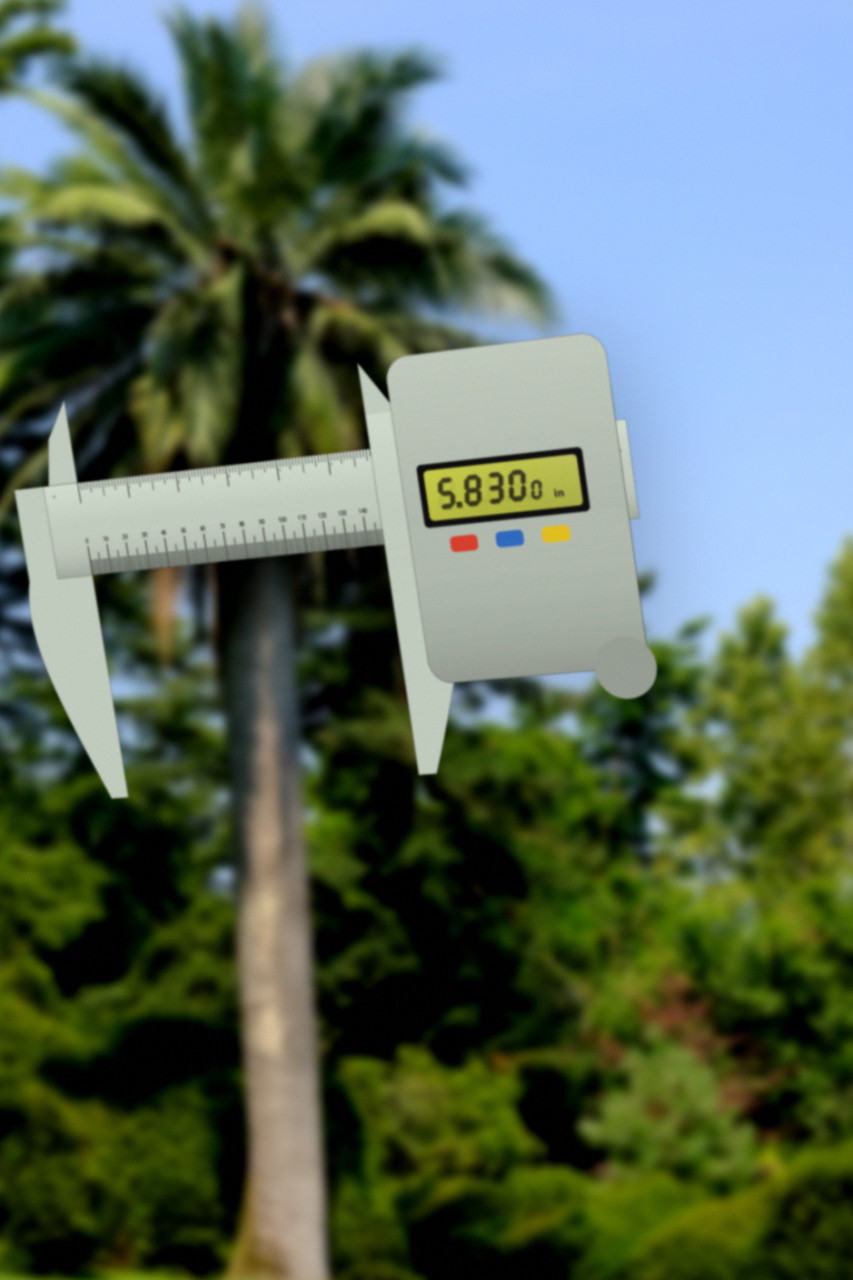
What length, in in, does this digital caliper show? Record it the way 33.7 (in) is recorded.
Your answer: 5.8300 (in)
